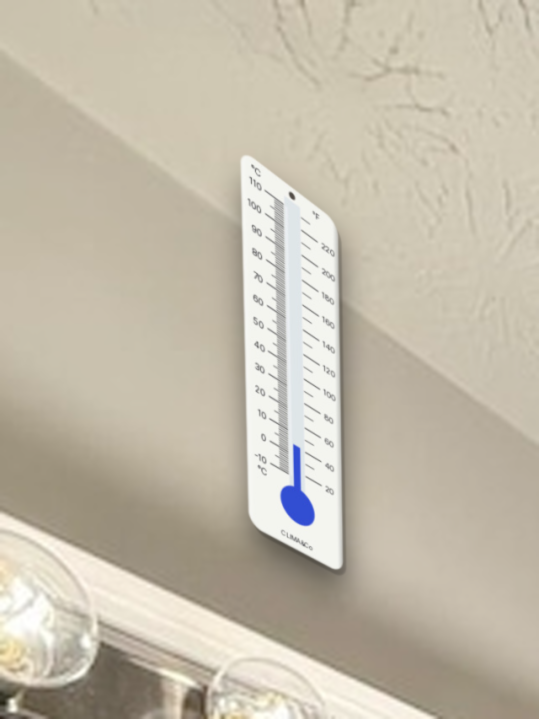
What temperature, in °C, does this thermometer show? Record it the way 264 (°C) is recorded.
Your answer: 5 (°C)
